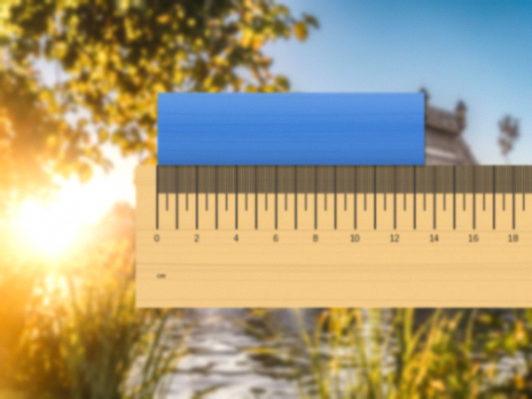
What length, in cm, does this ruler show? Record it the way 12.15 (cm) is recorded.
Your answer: 13.5 (cm)
